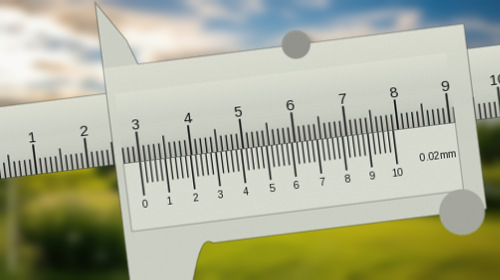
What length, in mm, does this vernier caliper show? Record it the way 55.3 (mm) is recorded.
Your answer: 30.0 (mm)
